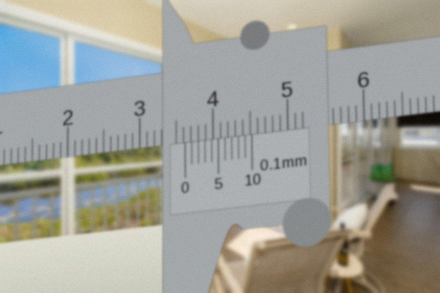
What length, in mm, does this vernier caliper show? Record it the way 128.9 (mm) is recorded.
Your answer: 36.2 (mm)
